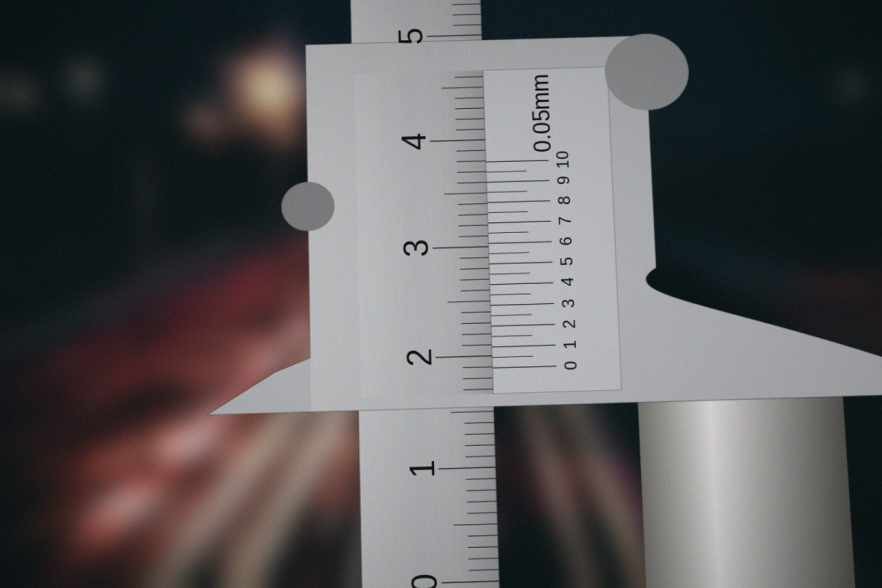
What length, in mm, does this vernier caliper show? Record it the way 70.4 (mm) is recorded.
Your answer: 18.9 (mm)
